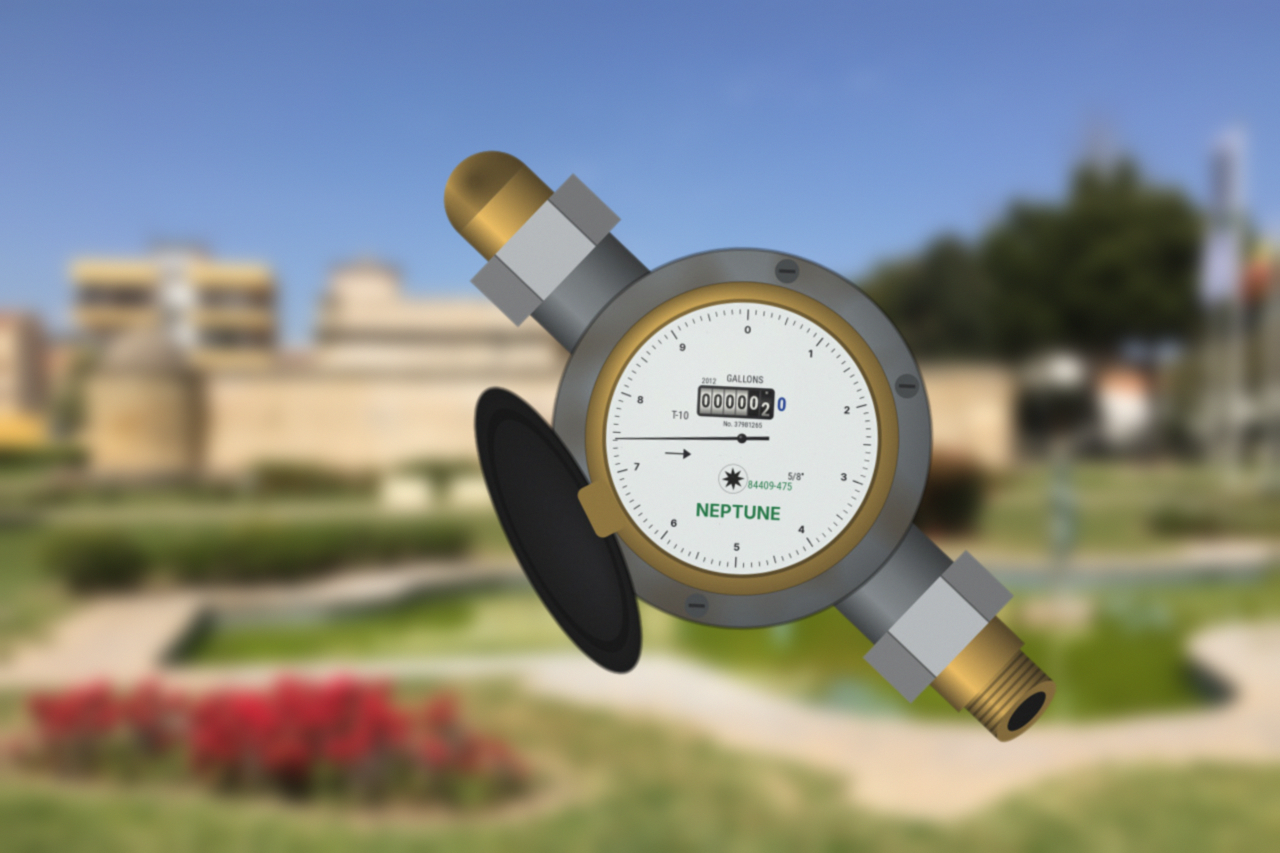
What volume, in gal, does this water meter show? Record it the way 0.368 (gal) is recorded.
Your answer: 17.4 (gal)
